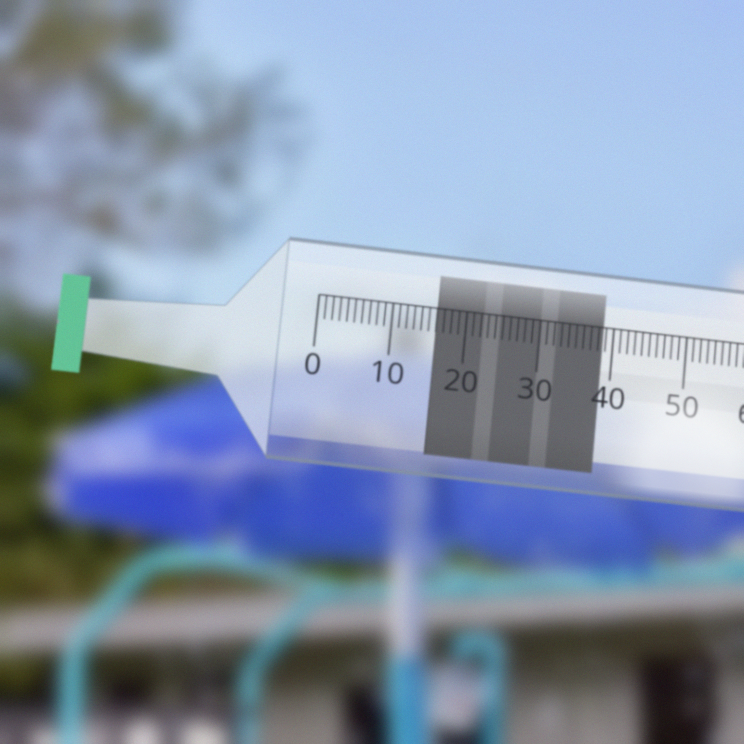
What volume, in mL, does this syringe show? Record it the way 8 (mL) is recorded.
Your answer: 16 (mL)
